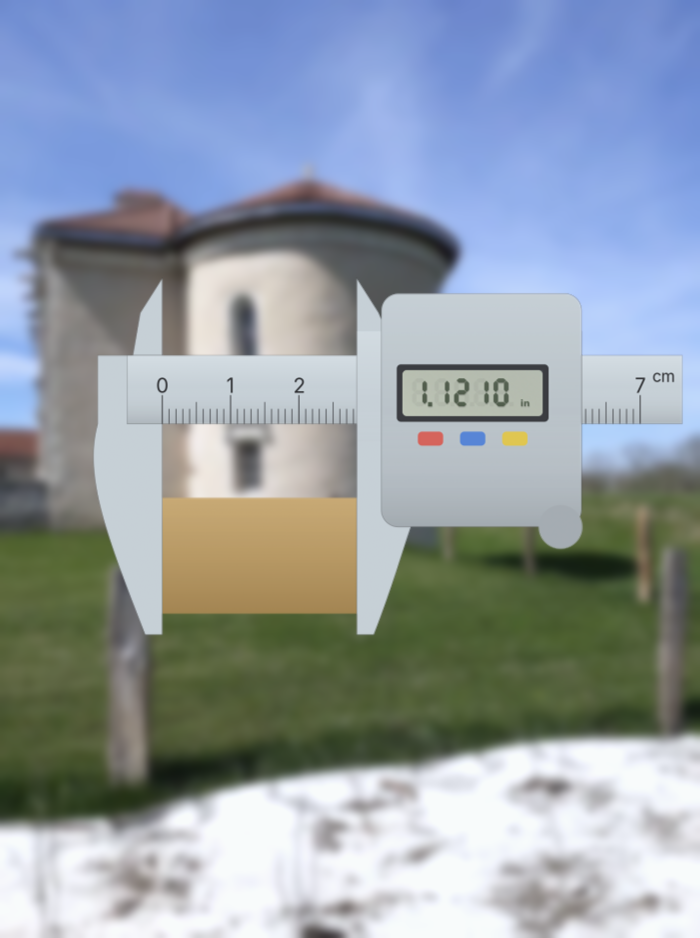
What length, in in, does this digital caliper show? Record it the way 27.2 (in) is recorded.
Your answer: 1.1210 (in)
